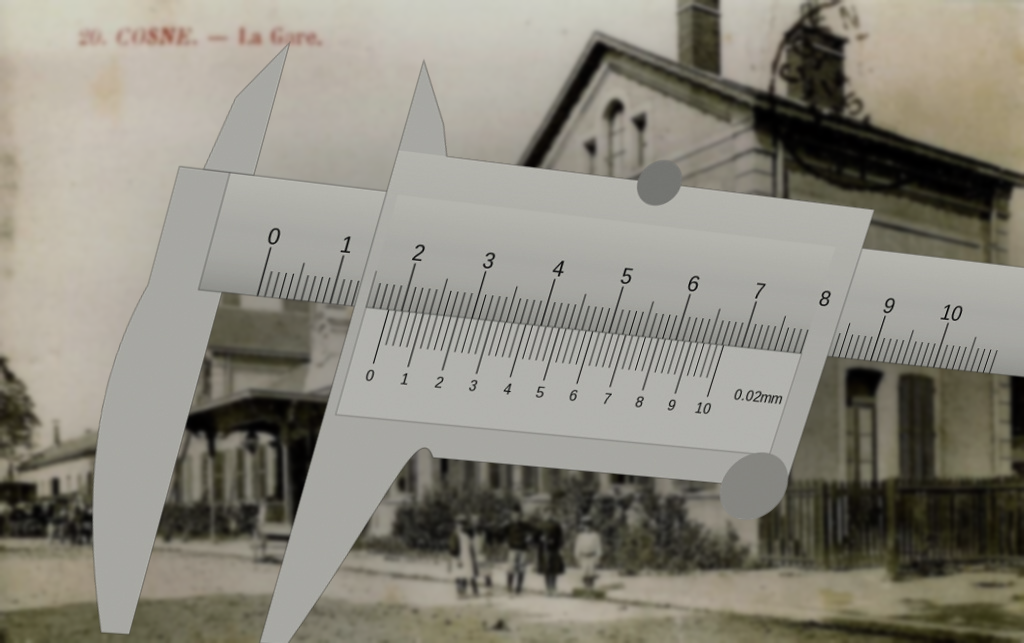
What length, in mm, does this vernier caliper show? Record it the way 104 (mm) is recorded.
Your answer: 18.2 (mm)
